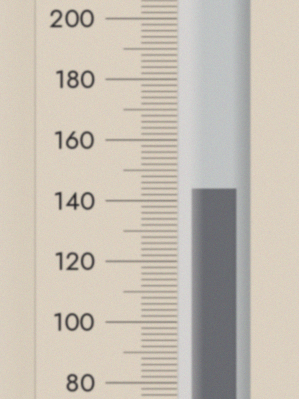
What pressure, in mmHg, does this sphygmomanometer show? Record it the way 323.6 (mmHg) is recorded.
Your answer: 144 (mmHg)
